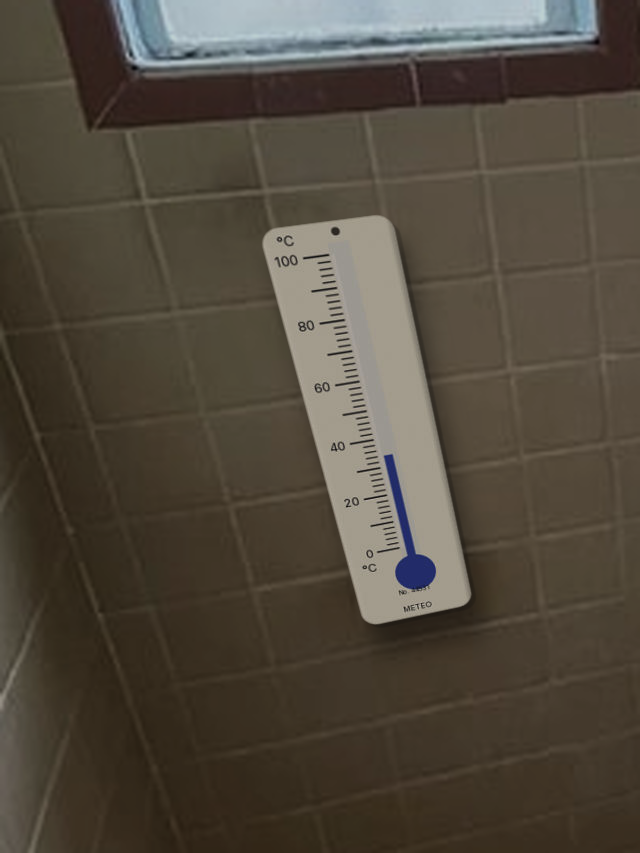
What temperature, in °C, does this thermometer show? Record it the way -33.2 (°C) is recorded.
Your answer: 34 (°C)
